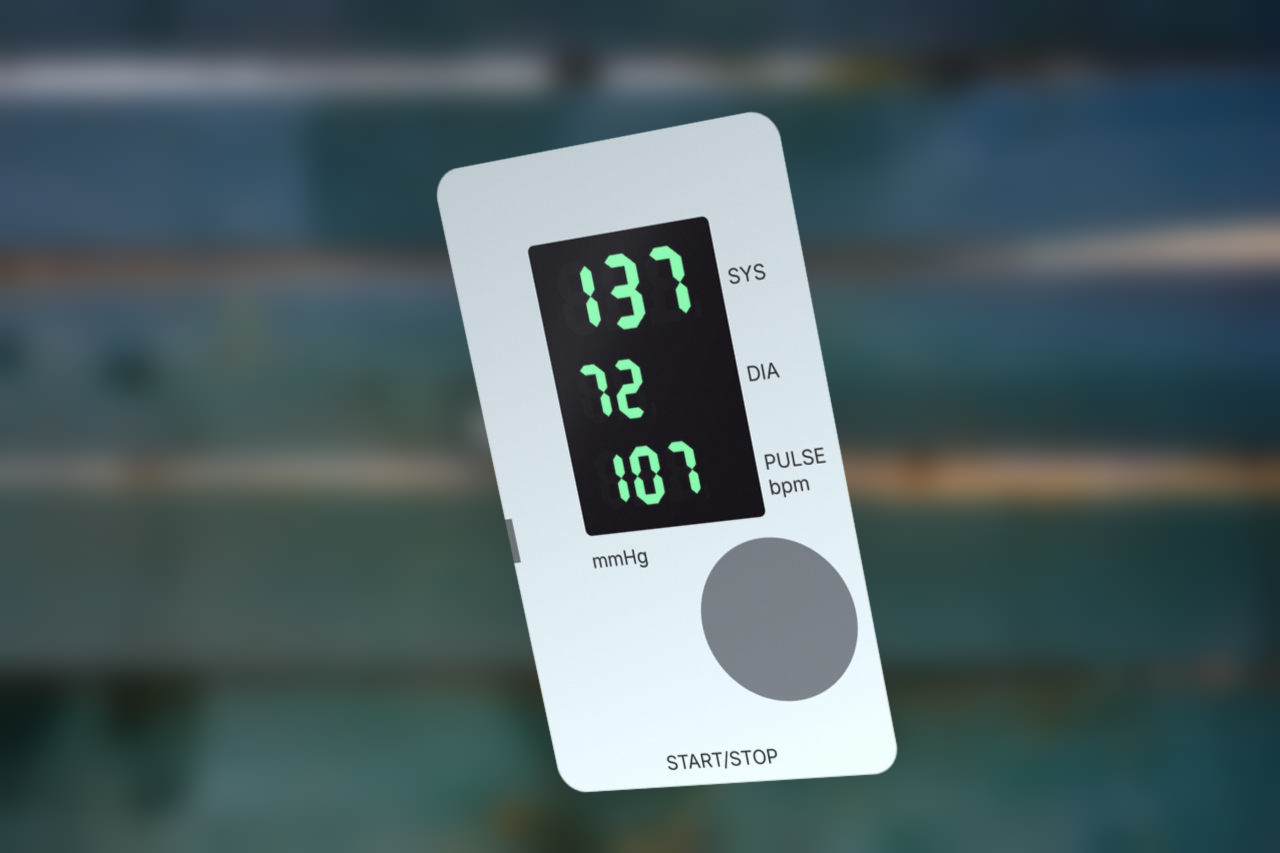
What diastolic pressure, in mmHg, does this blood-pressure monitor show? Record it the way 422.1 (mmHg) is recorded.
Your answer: 72 (mmHg)
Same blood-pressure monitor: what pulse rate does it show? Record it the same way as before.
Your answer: 107 (bpm)
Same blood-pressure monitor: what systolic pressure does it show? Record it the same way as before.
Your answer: 137 (mmHg)
